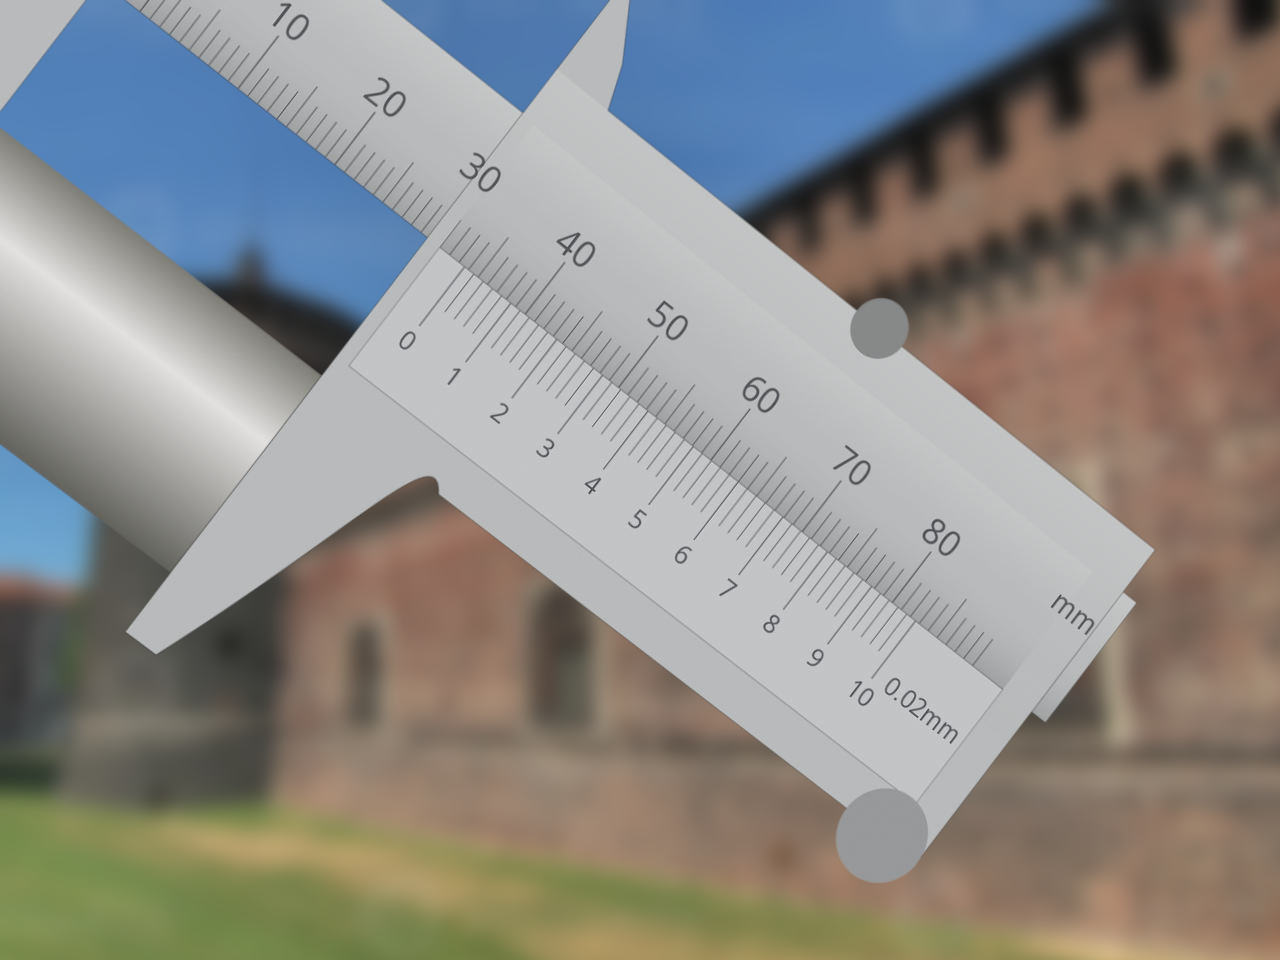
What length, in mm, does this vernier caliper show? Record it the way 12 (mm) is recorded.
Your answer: 33.6 (mm)
